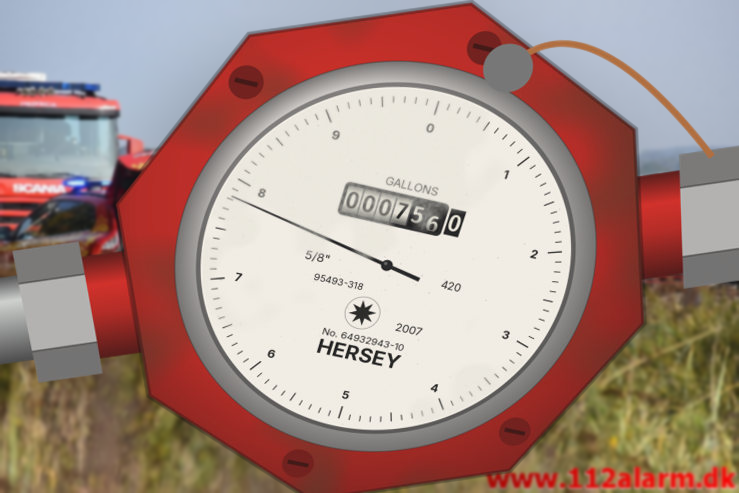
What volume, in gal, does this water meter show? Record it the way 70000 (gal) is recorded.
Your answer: 7557.8 (gal)
